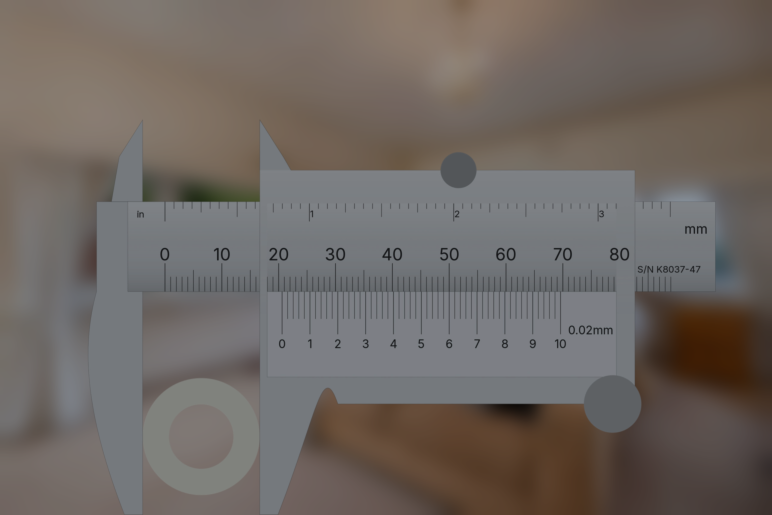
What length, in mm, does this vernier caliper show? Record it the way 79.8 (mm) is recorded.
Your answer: 20.6 (mm)
